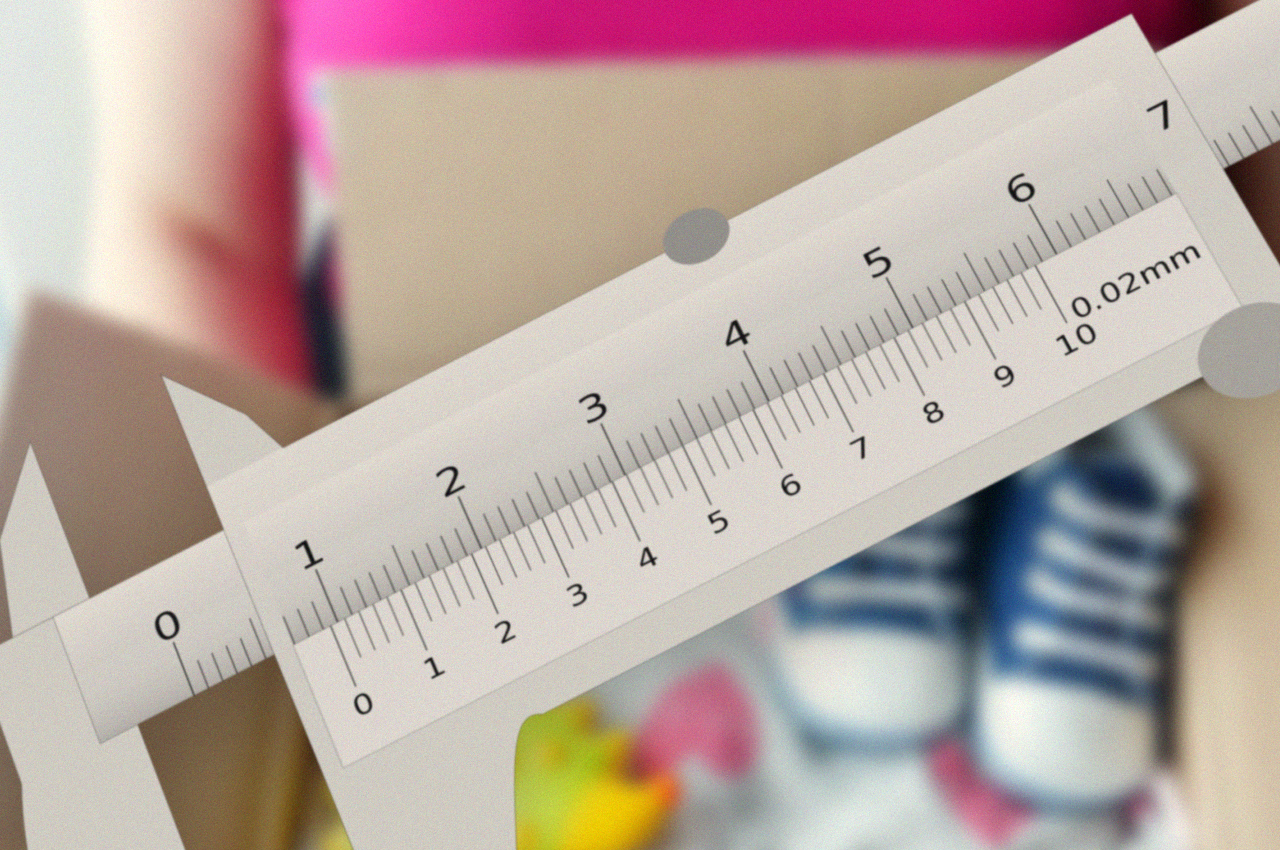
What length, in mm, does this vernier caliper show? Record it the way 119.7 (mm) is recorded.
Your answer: 9.5 (mm)
